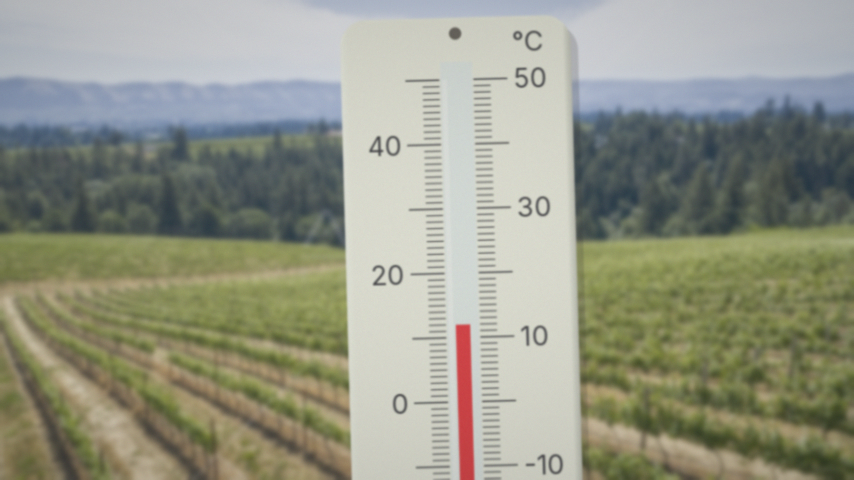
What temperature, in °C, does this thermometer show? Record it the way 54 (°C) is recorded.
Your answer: 12 (°C)
